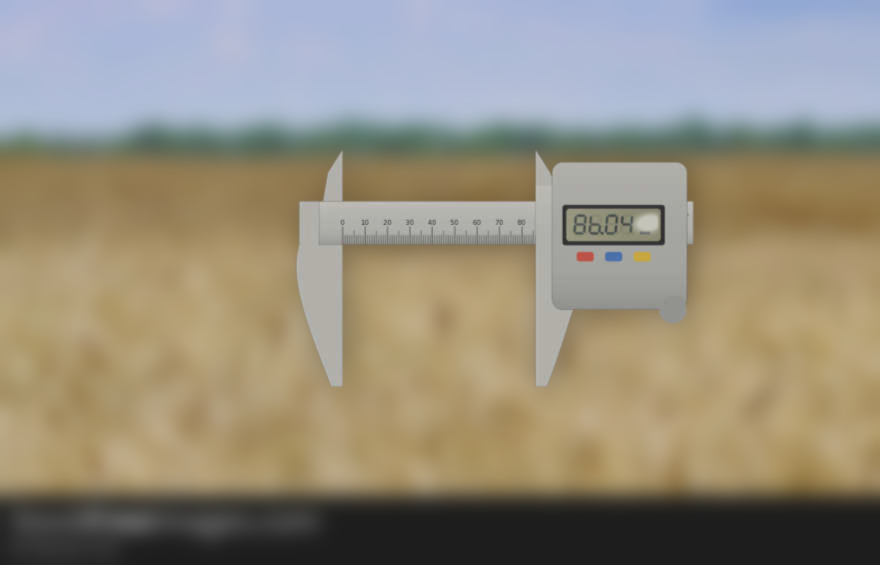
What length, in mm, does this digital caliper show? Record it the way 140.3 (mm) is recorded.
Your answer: 86.04 (mm)
